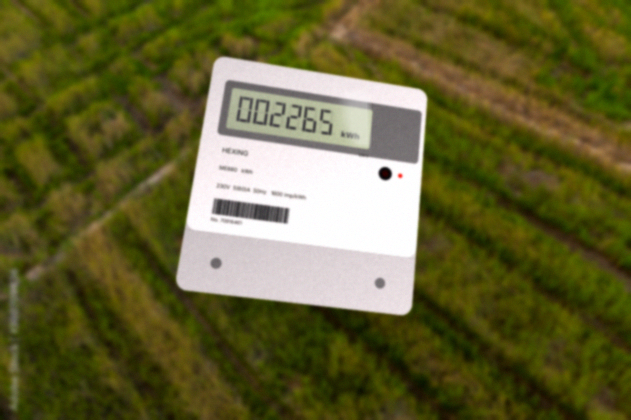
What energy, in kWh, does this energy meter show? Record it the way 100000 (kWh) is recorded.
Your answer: 2265 (kWh)
